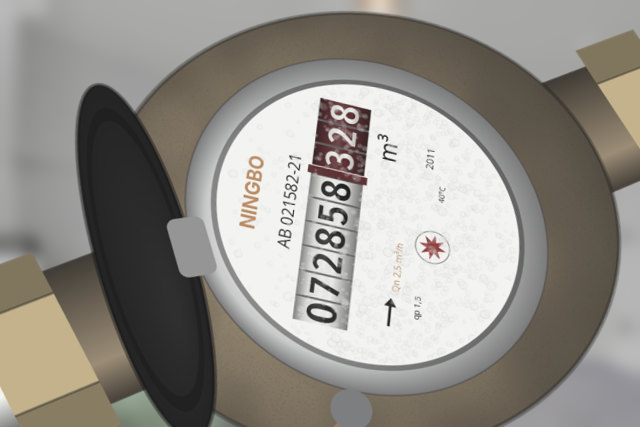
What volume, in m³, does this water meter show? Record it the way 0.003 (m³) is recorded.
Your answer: 72858.328 (m³)
